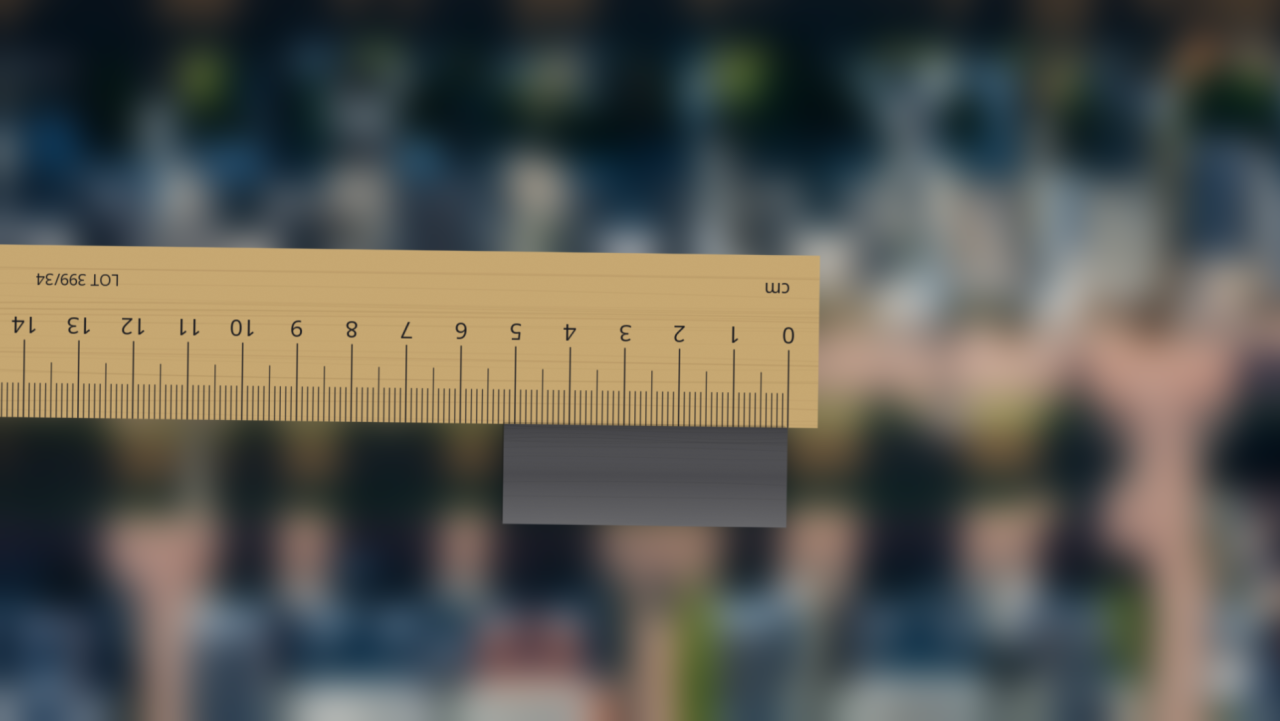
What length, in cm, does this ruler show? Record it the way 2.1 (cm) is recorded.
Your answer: 5.2 (cm)
